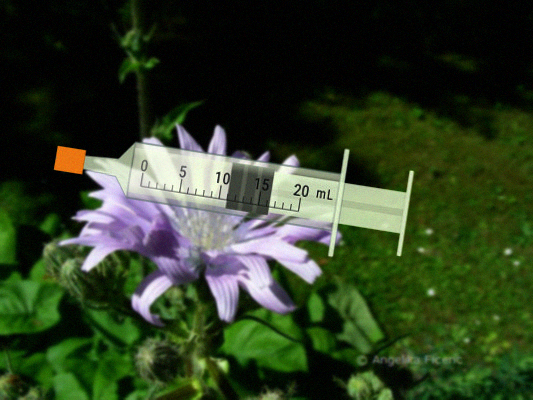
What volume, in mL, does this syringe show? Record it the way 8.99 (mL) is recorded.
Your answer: 11 (mL)
